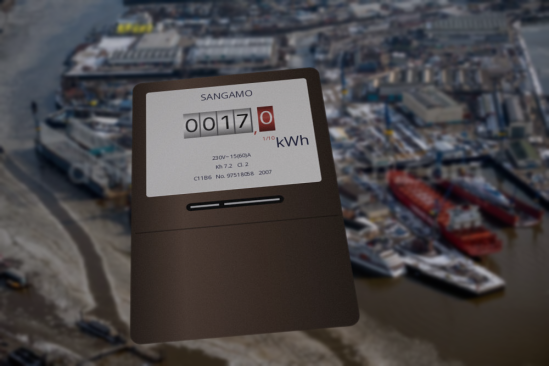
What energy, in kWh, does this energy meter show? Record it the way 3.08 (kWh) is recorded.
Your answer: 17.0 (kWh)
